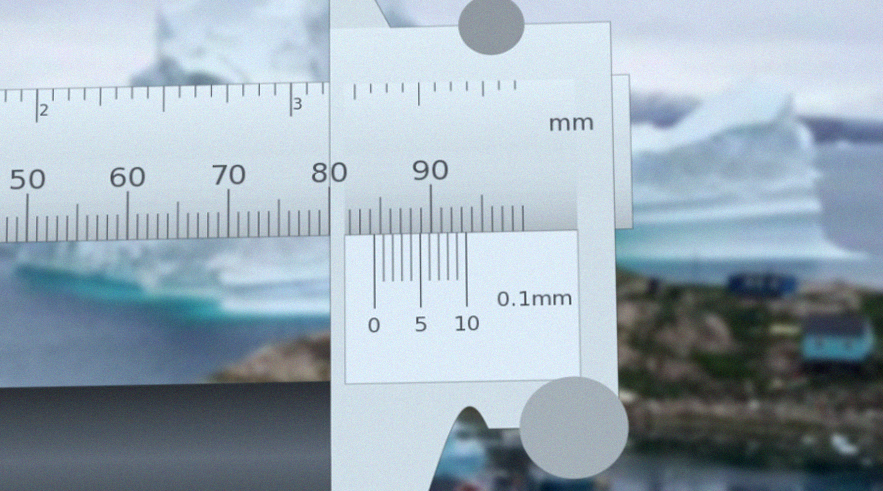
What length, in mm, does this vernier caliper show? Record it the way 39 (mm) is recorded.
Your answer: 84.4 (mm)
